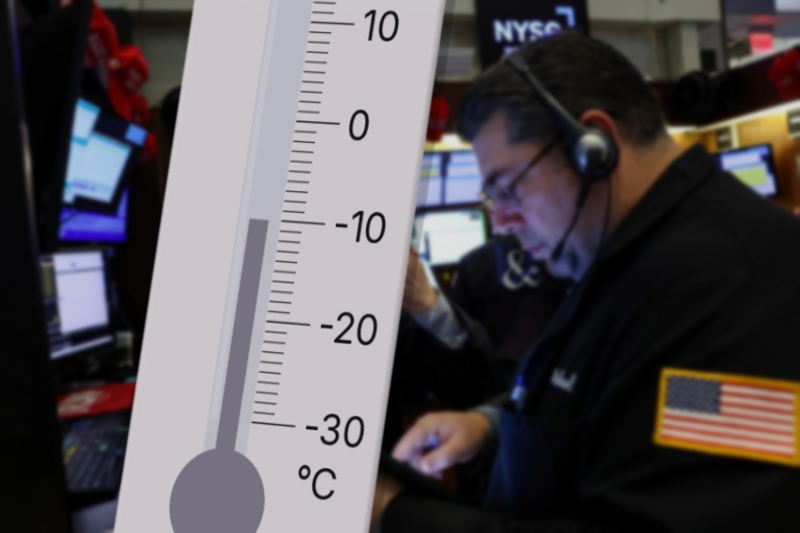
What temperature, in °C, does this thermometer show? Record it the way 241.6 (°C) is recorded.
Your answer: -10 (°C)
